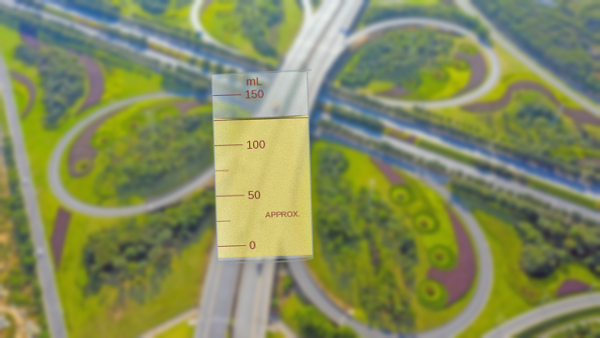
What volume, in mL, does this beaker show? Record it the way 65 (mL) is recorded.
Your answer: 125 (mL)
